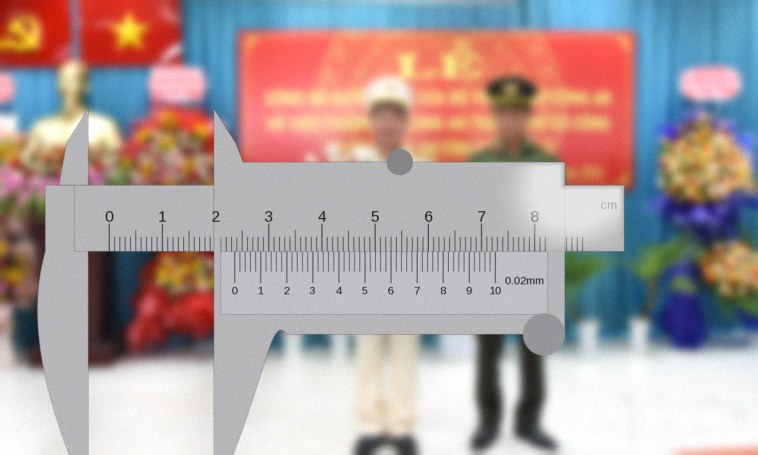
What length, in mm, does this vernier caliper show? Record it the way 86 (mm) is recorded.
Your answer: 23.6 (mm)
